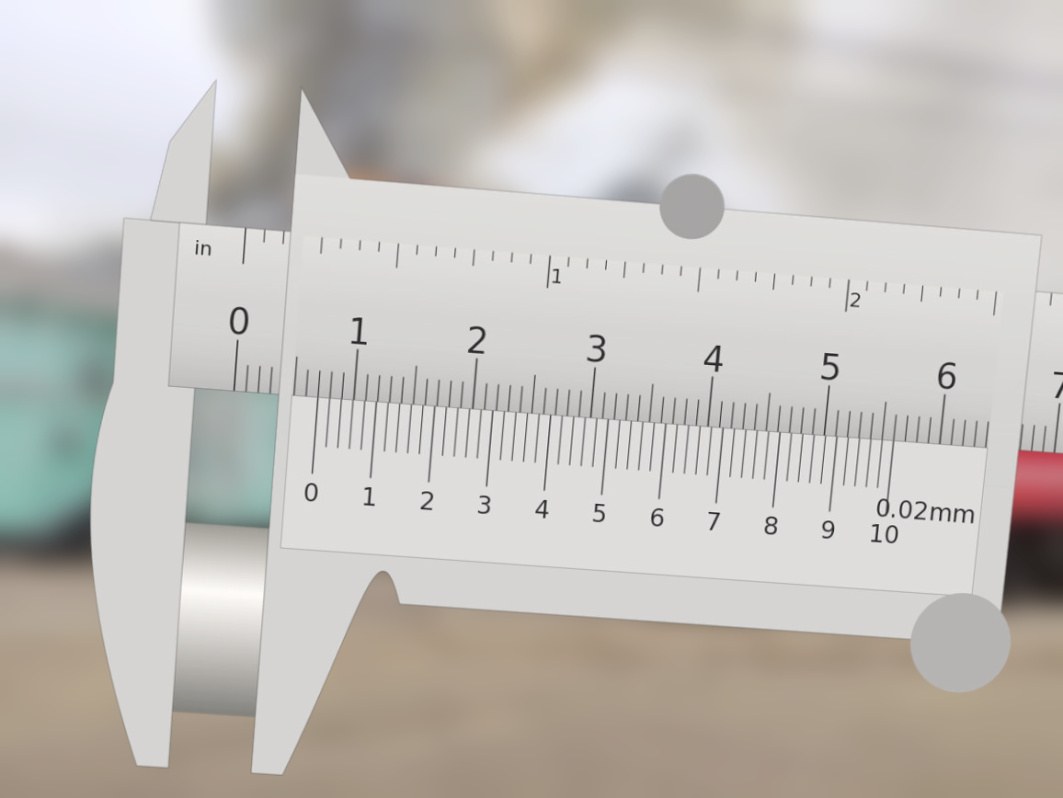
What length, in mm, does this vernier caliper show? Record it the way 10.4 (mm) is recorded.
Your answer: 7.0 (mm)
